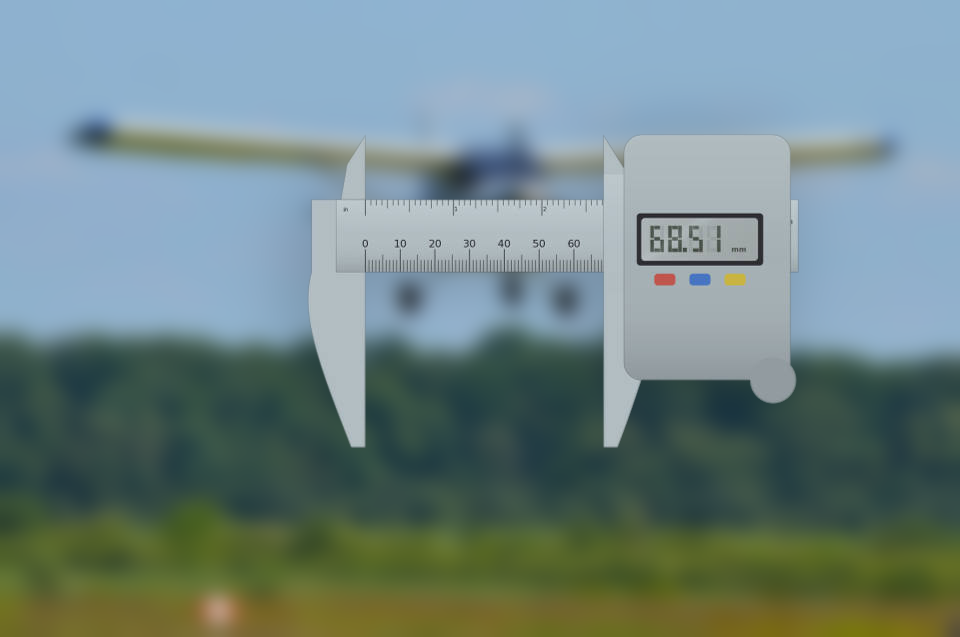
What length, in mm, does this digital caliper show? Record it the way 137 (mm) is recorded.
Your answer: 68.51 (mm)
